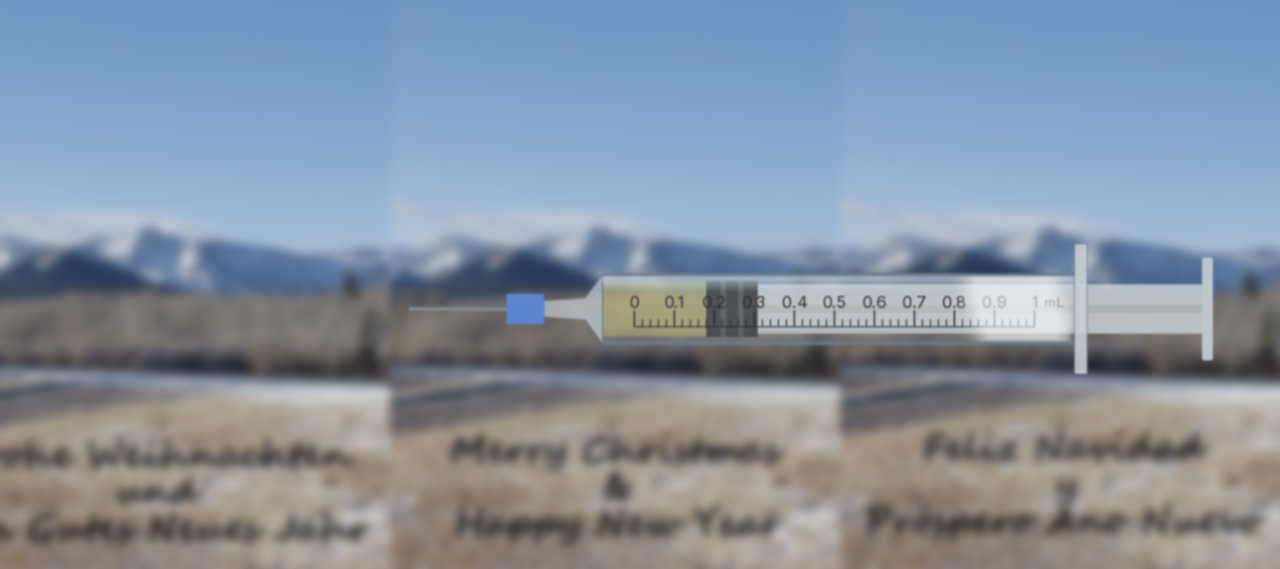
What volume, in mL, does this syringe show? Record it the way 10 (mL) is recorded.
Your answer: 0.18 (mL)
